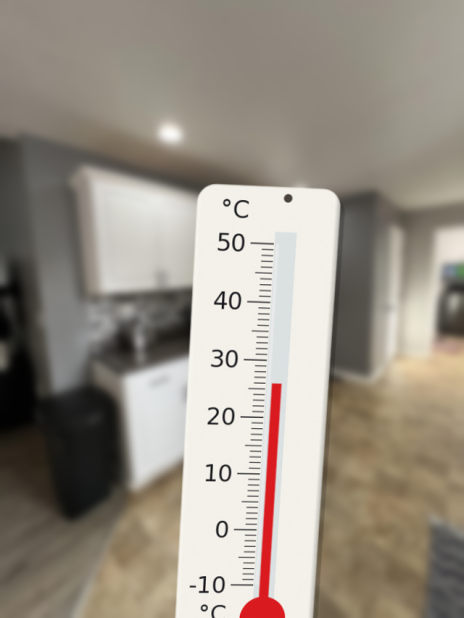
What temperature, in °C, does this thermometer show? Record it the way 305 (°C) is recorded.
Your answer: 26 (°C)
